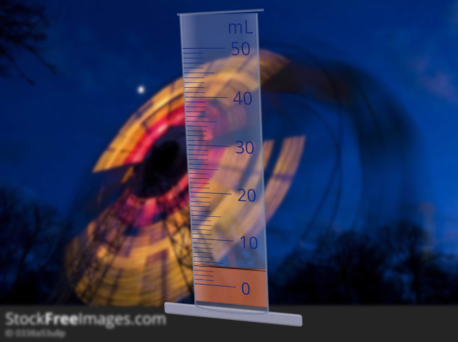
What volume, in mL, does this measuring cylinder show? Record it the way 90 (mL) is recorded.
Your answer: 4 (mL)
